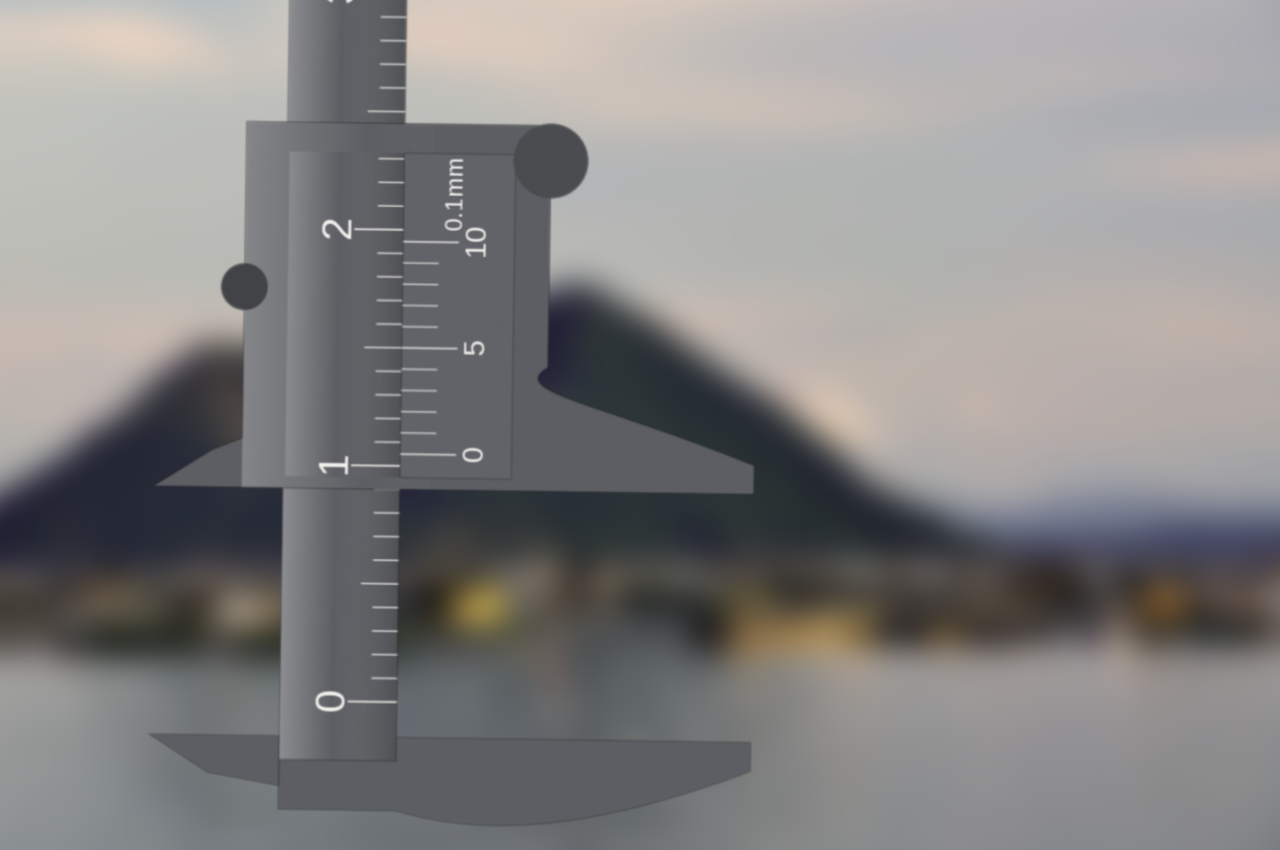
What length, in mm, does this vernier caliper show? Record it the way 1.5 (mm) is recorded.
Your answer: 10.5 (mm)
